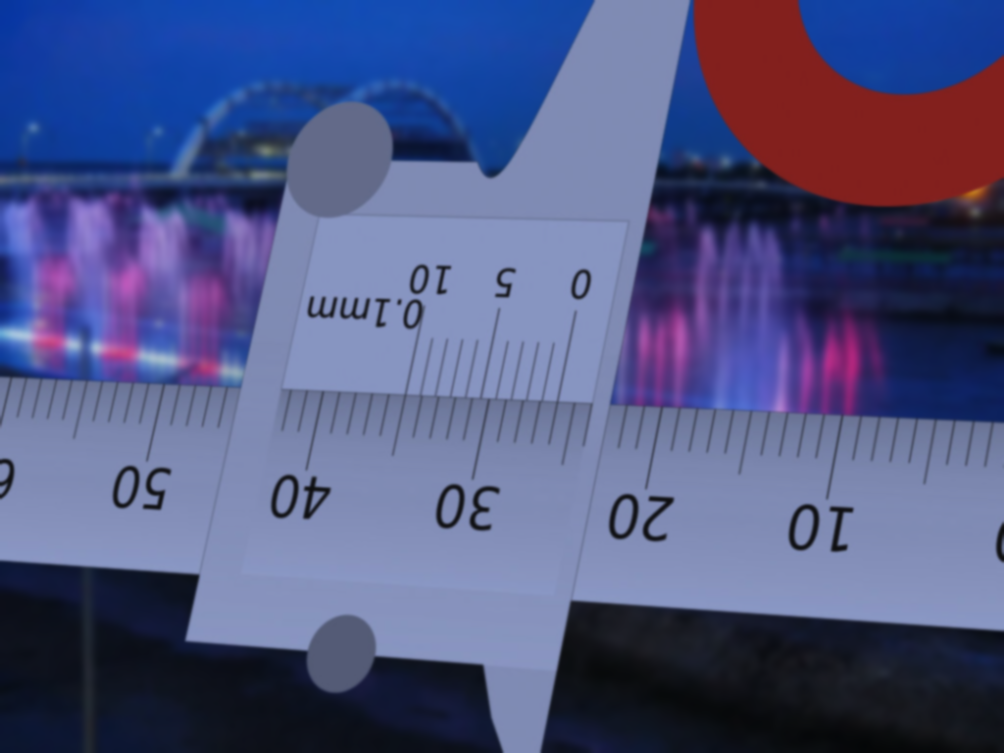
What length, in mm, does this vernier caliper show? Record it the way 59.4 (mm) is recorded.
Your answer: 26.0 (mm)
